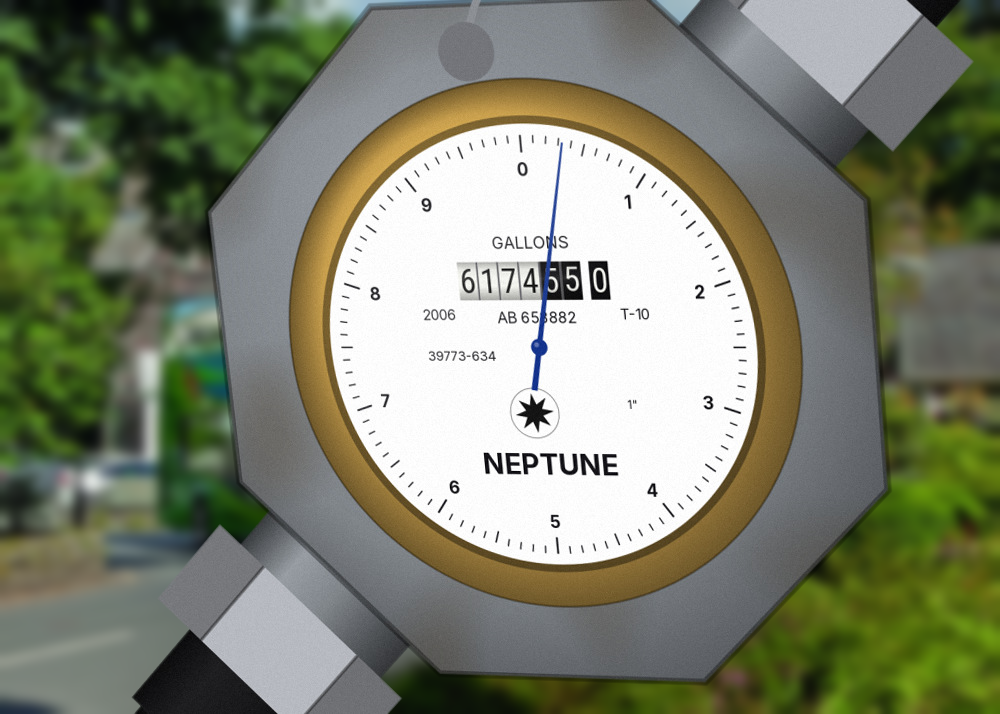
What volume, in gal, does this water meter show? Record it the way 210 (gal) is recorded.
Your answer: 6174550.3 (gal)
